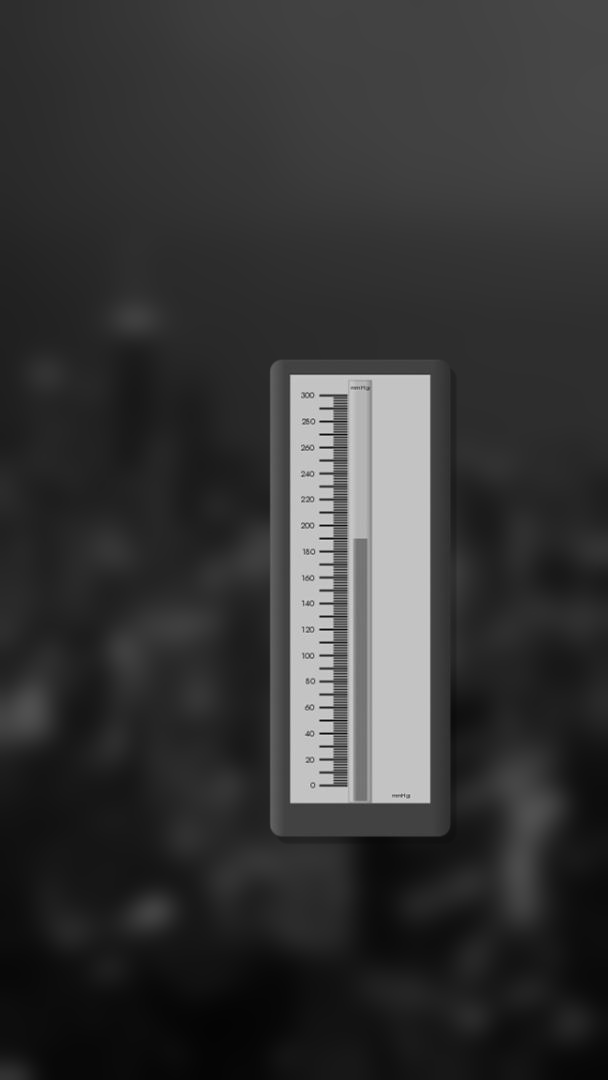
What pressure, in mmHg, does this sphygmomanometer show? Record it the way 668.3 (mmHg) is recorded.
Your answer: 190 (mmHg)
